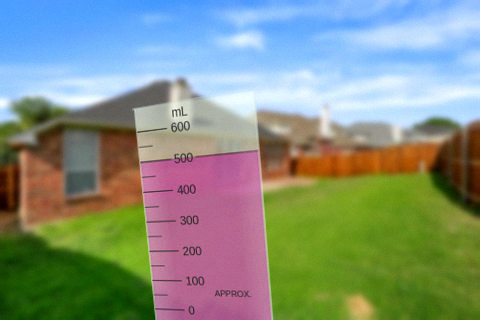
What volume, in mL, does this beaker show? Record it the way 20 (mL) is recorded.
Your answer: 500 (mL)
